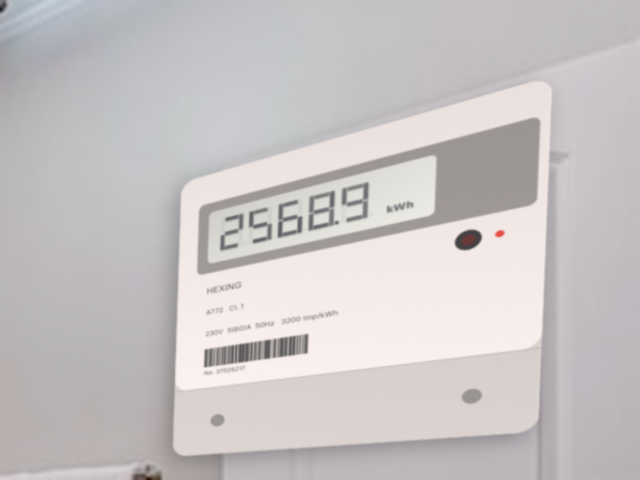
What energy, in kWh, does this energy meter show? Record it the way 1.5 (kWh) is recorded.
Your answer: 2568.9 (kWh)
